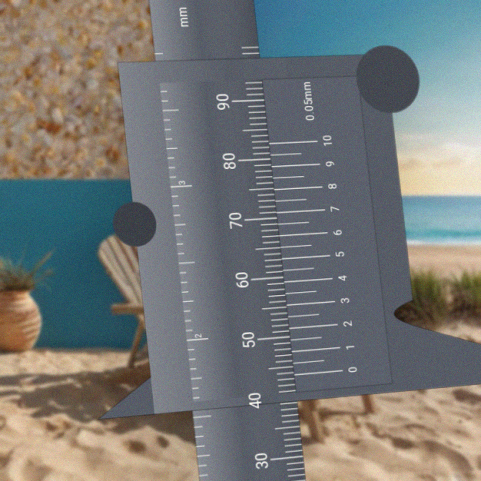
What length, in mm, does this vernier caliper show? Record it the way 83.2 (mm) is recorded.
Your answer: 43.6 (mm)
